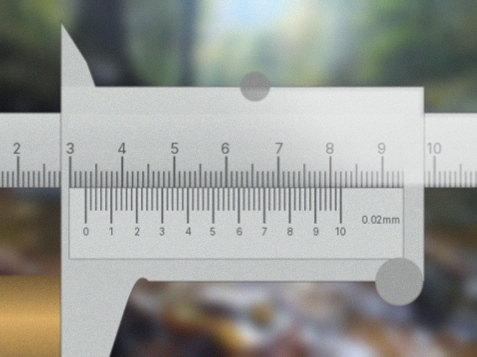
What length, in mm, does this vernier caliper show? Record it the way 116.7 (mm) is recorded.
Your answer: 33.0 (mm)
